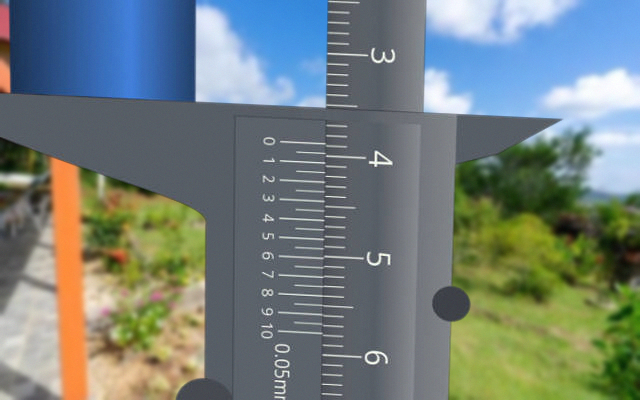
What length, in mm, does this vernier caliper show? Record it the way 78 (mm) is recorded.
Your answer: 38.8 (mm)
